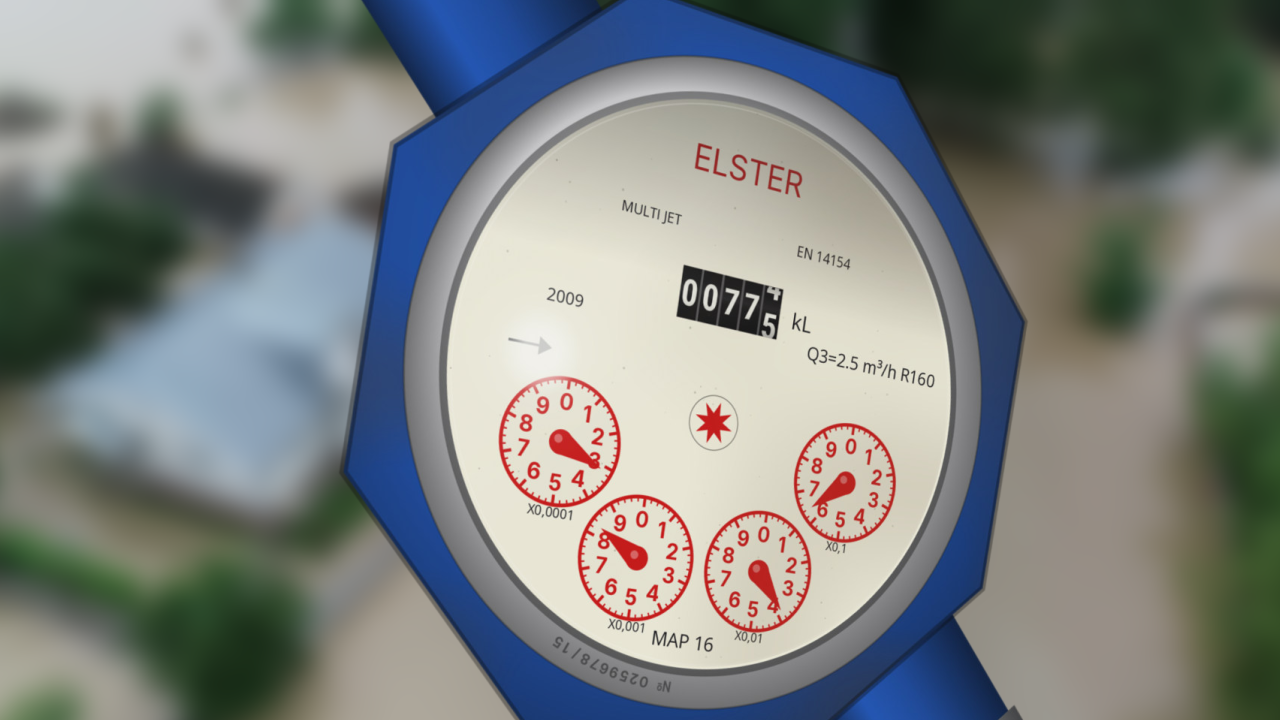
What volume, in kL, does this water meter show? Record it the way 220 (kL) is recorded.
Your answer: 774.6383 (kL)
